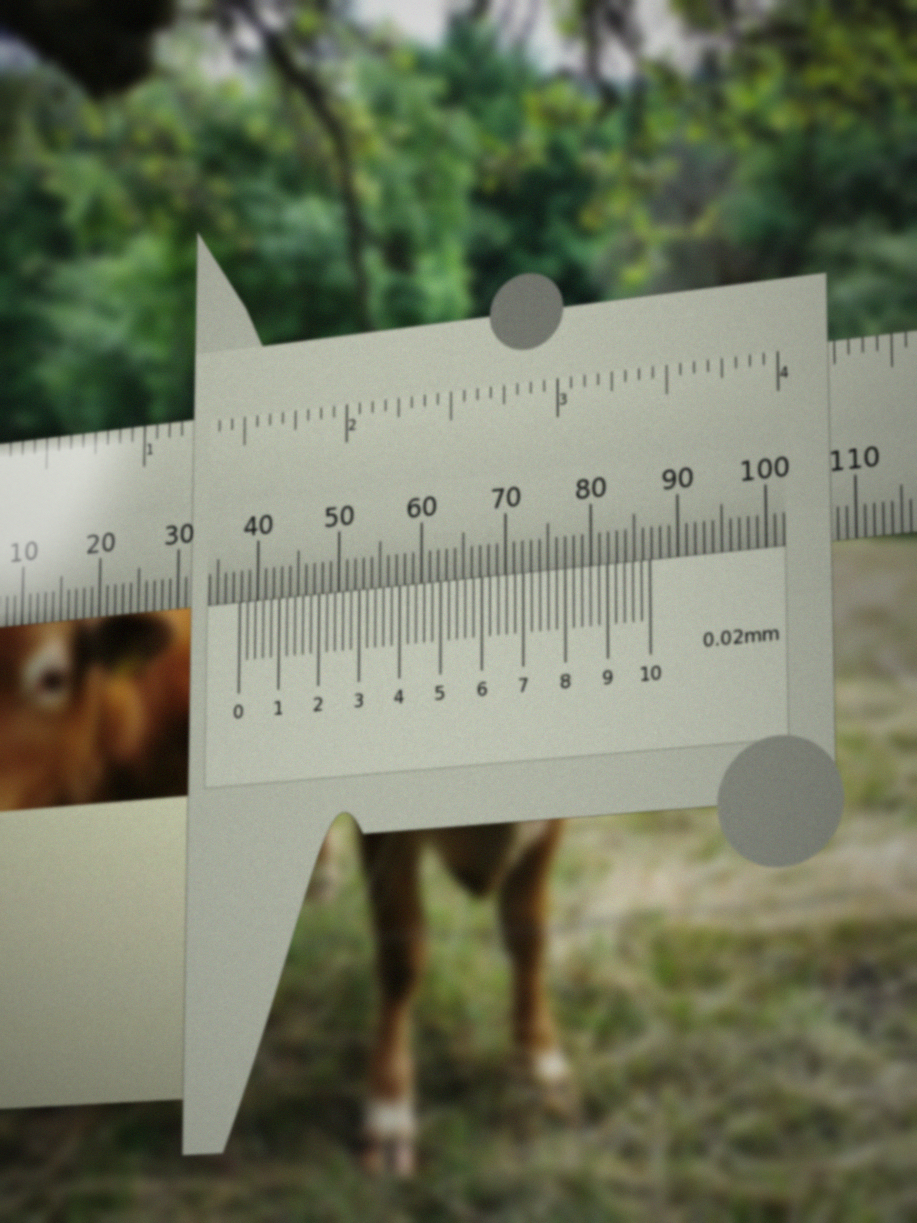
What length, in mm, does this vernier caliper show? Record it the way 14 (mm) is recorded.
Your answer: 37.8 (mm)
